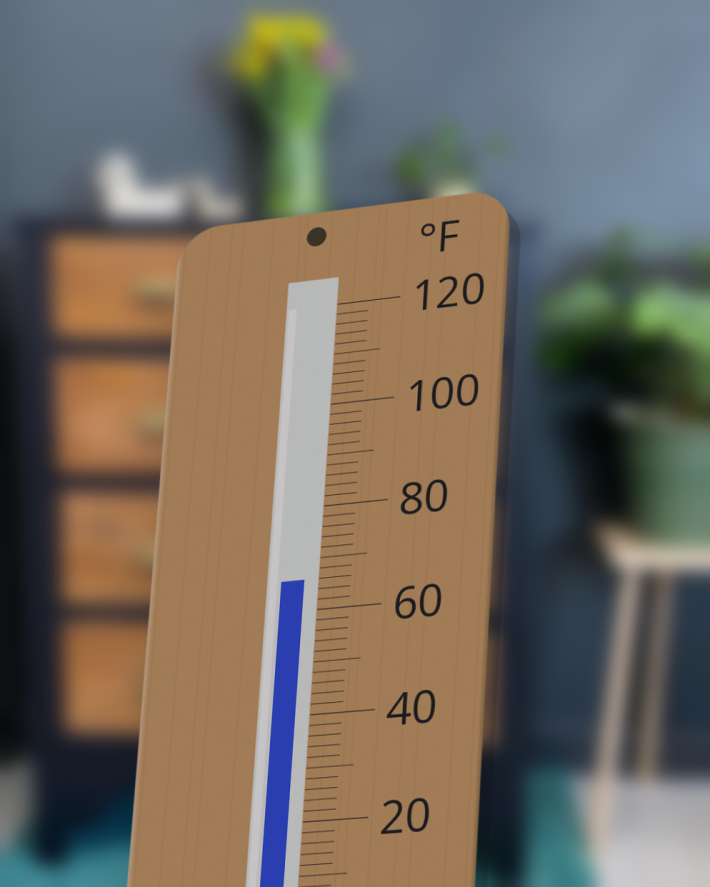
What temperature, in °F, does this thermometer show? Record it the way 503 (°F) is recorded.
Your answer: 66 (°F)
